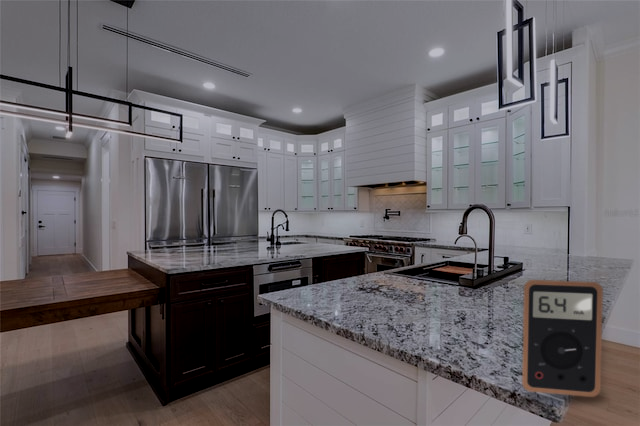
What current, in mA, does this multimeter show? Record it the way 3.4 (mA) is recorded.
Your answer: 6.4 (mA)
